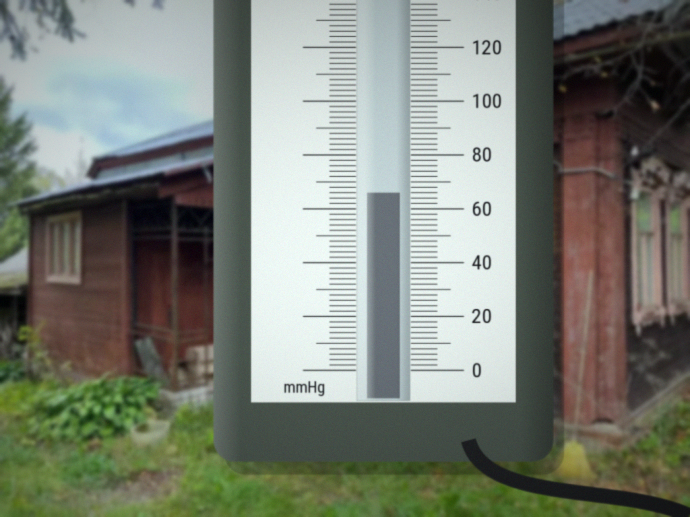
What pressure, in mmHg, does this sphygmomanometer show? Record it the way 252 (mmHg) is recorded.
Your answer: 66 (mmHg)
